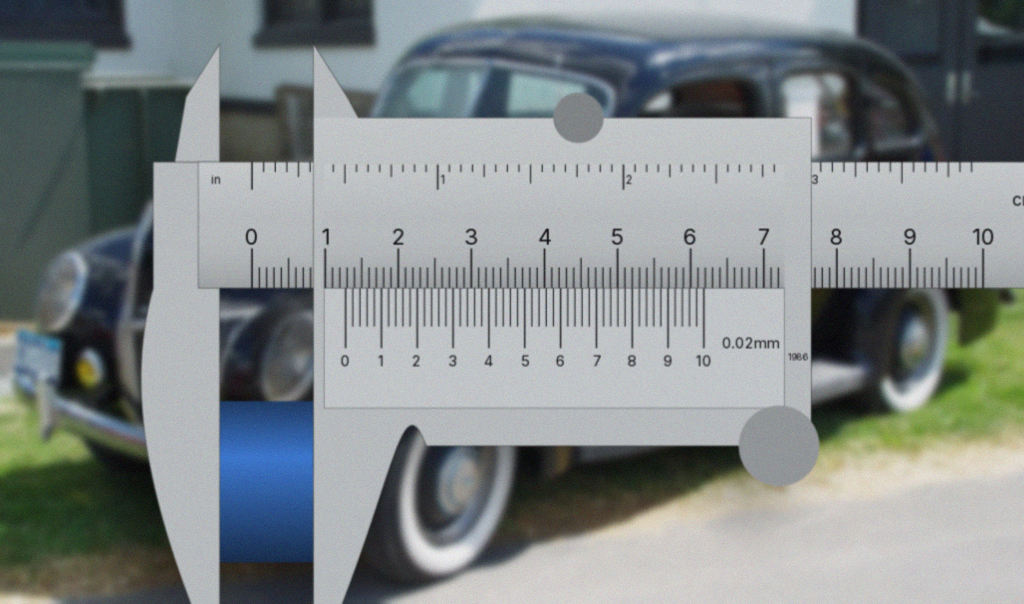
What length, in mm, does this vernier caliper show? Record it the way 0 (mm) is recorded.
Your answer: 12.8 (mm)
